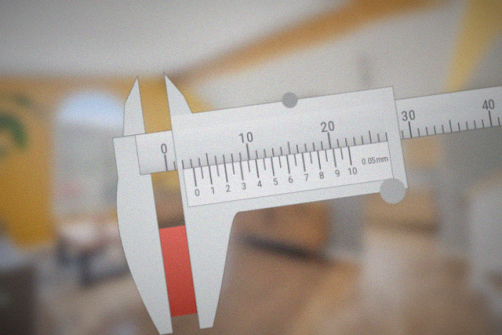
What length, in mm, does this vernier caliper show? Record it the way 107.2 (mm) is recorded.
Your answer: 3.2 (mm)
